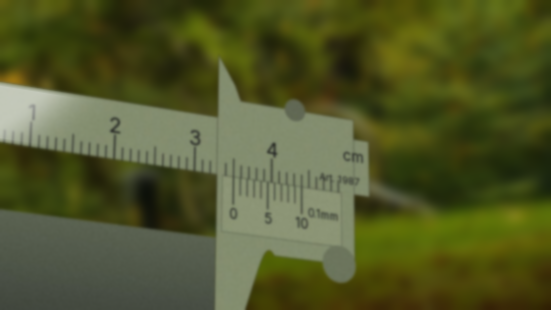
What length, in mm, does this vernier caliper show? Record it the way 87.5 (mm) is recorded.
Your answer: 35.0 (mm)
